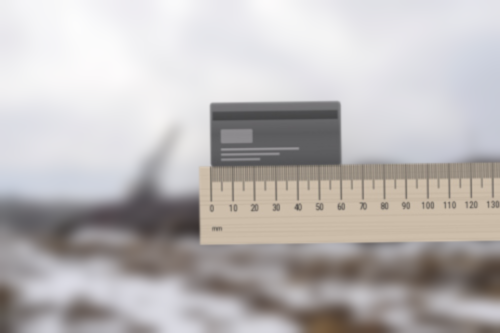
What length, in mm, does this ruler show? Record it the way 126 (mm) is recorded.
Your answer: 60 (mm)
